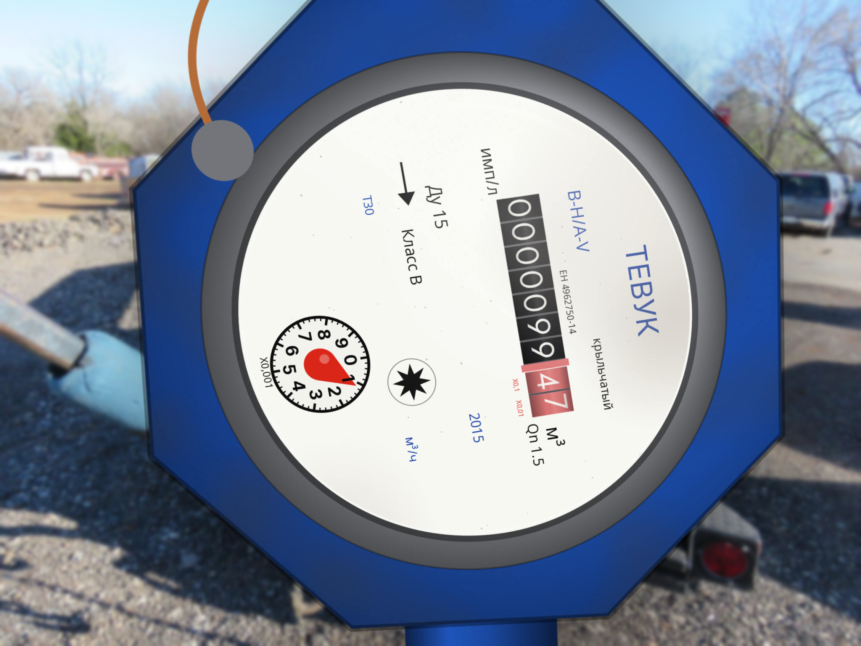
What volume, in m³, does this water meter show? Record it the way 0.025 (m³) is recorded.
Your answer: 99.471 (m³)
